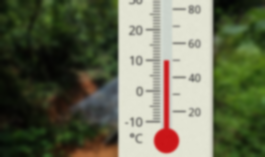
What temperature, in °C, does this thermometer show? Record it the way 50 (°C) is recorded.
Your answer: 10 (°C)
